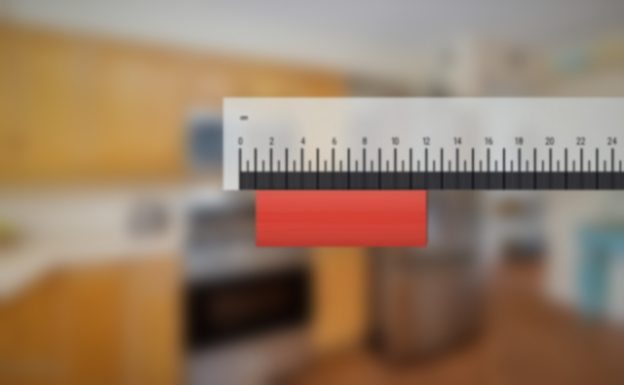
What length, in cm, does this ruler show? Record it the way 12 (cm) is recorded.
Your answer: 11 (cm)
